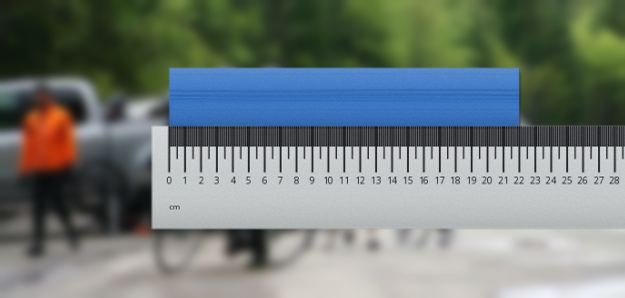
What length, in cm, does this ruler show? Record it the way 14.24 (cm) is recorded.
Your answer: 22 (cm)
